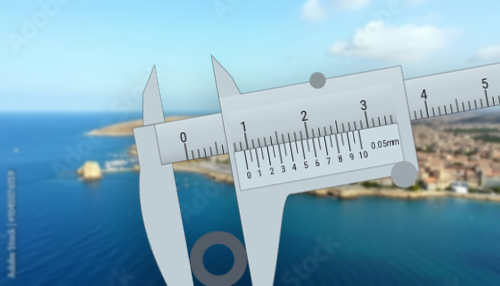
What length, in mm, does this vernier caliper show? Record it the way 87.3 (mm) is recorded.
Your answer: 9.4 (mm)
